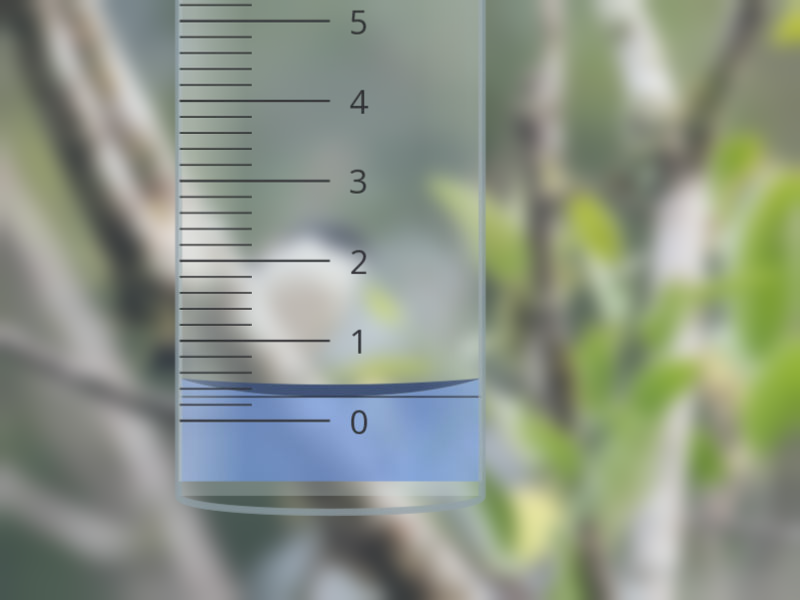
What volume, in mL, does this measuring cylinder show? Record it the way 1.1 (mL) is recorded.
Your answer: 0.3 (mL)
